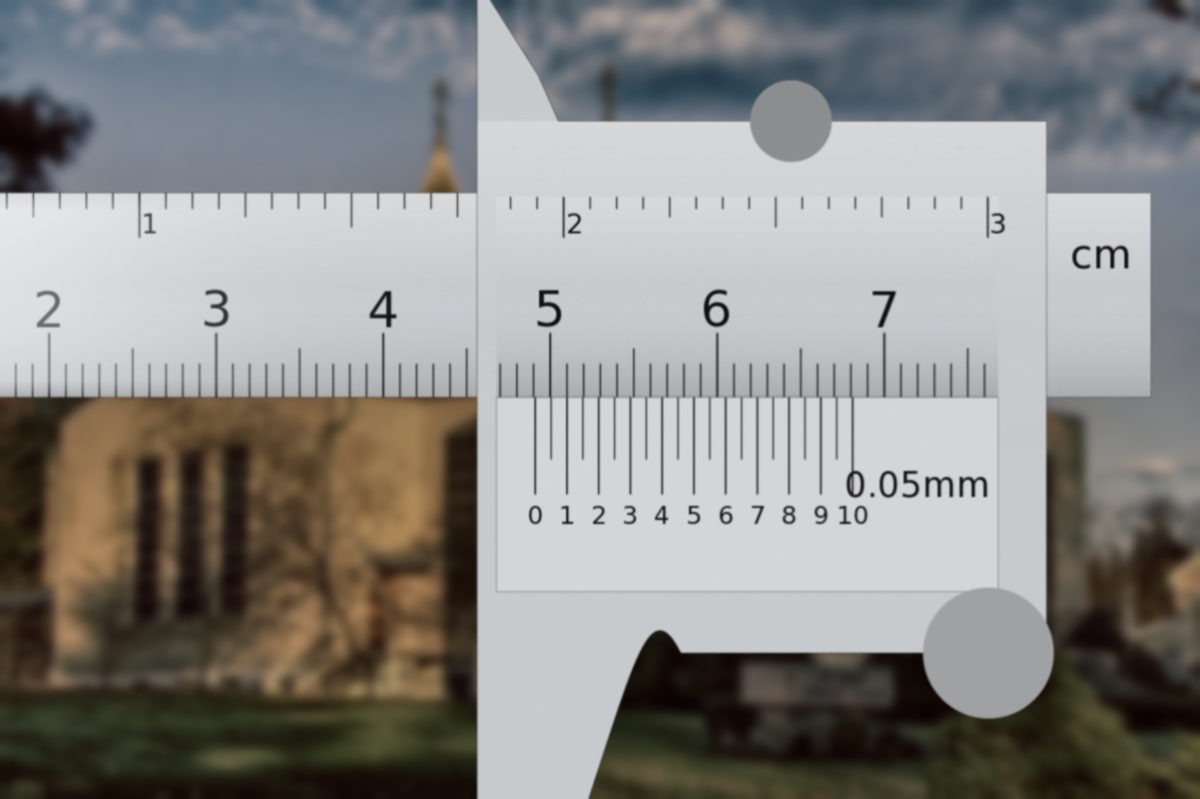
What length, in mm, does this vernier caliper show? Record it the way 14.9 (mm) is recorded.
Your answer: 49.1 (mm)
